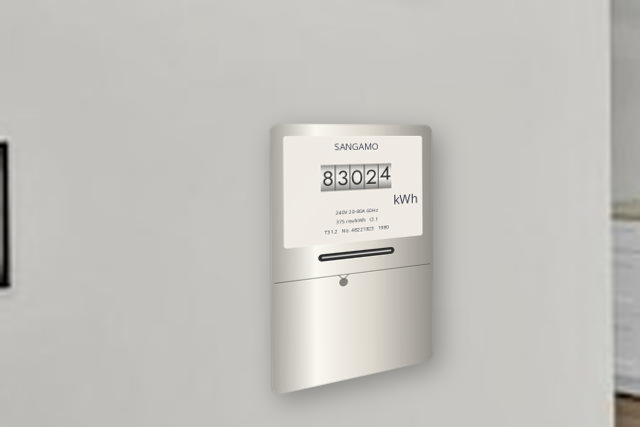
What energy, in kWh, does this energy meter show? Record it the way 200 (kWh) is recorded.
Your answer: 83024 (kWh)
